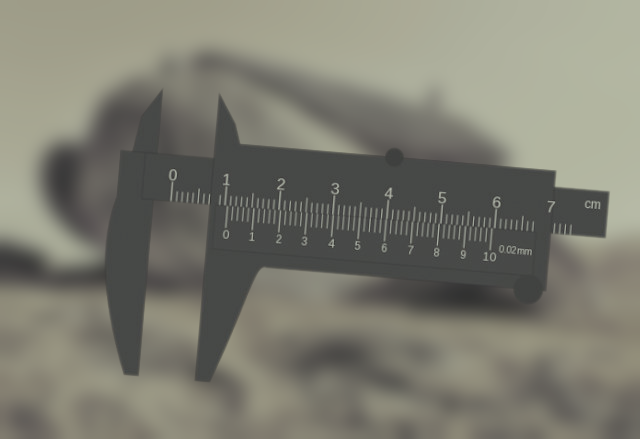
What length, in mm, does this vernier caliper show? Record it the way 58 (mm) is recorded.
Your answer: 10.5 (mm)
